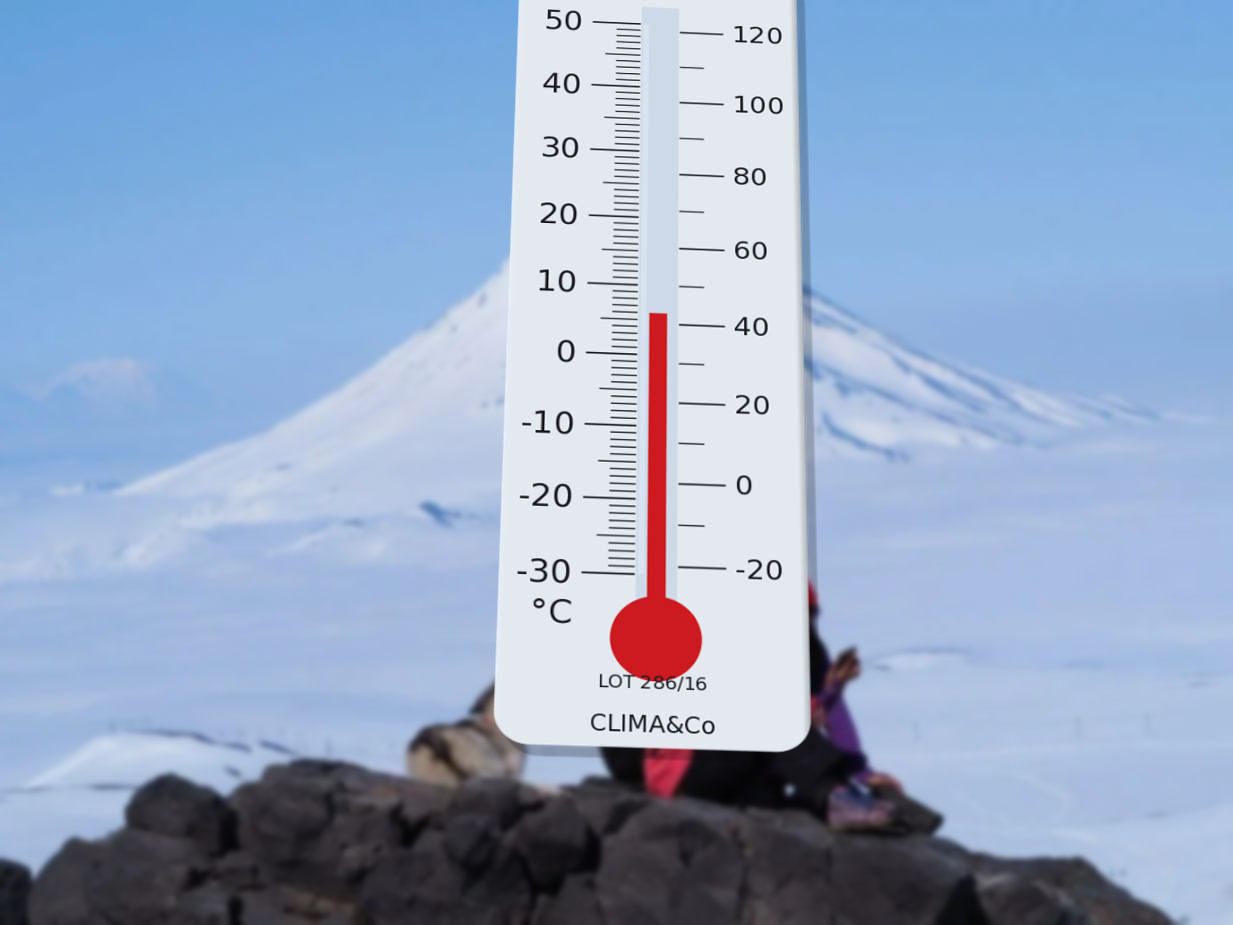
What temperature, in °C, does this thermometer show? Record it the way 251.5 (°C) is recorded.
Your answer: 6 (°C)
